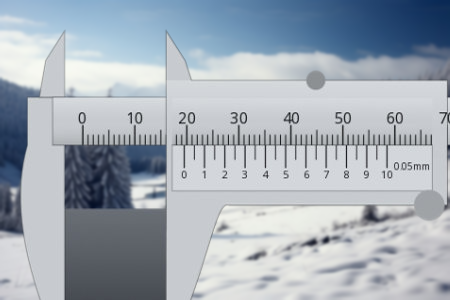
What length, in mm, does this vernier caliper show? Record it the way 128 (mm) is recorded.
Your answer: 19.5 (mm)
